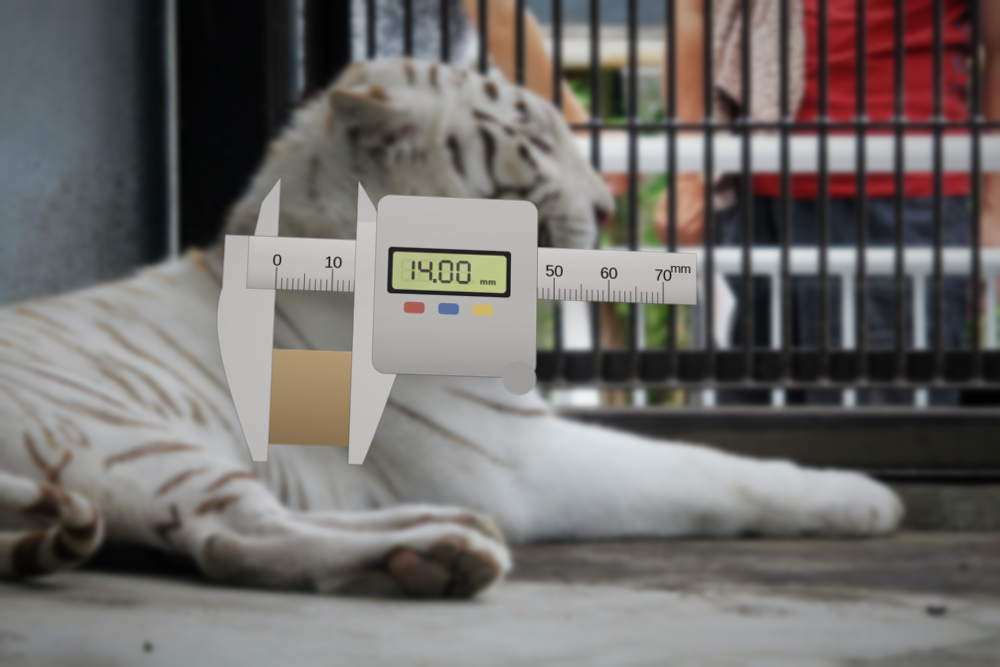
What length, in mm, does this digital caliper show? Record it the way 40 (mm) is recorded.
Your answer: 14.00 (mm)
